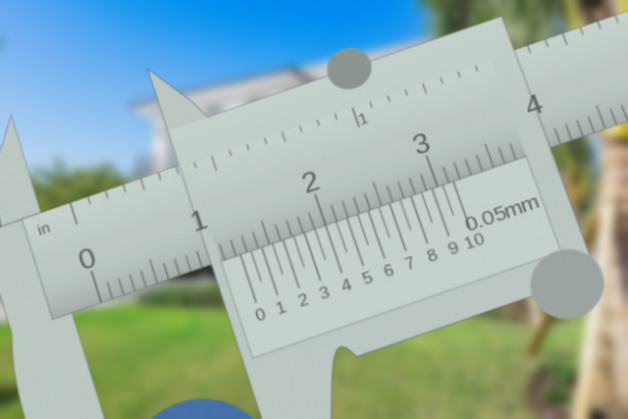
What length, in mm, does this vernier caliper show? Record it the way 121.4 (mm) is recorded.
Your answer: 12.4 (mm)
